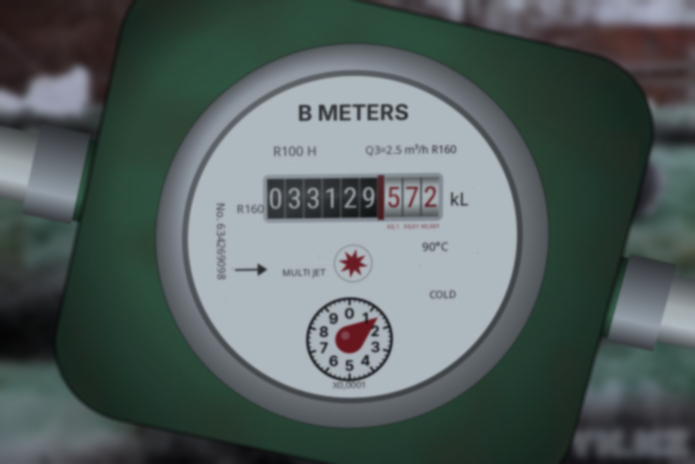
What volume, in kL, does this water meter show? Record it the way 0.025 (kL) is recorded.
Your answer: 33129.5721 (kL)
